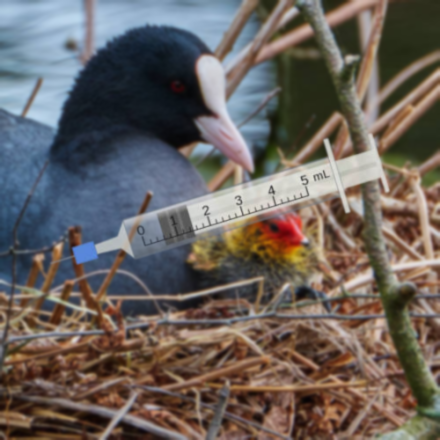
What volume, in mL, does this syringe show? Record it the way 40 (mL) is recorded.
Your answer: 0.6 (mL)
